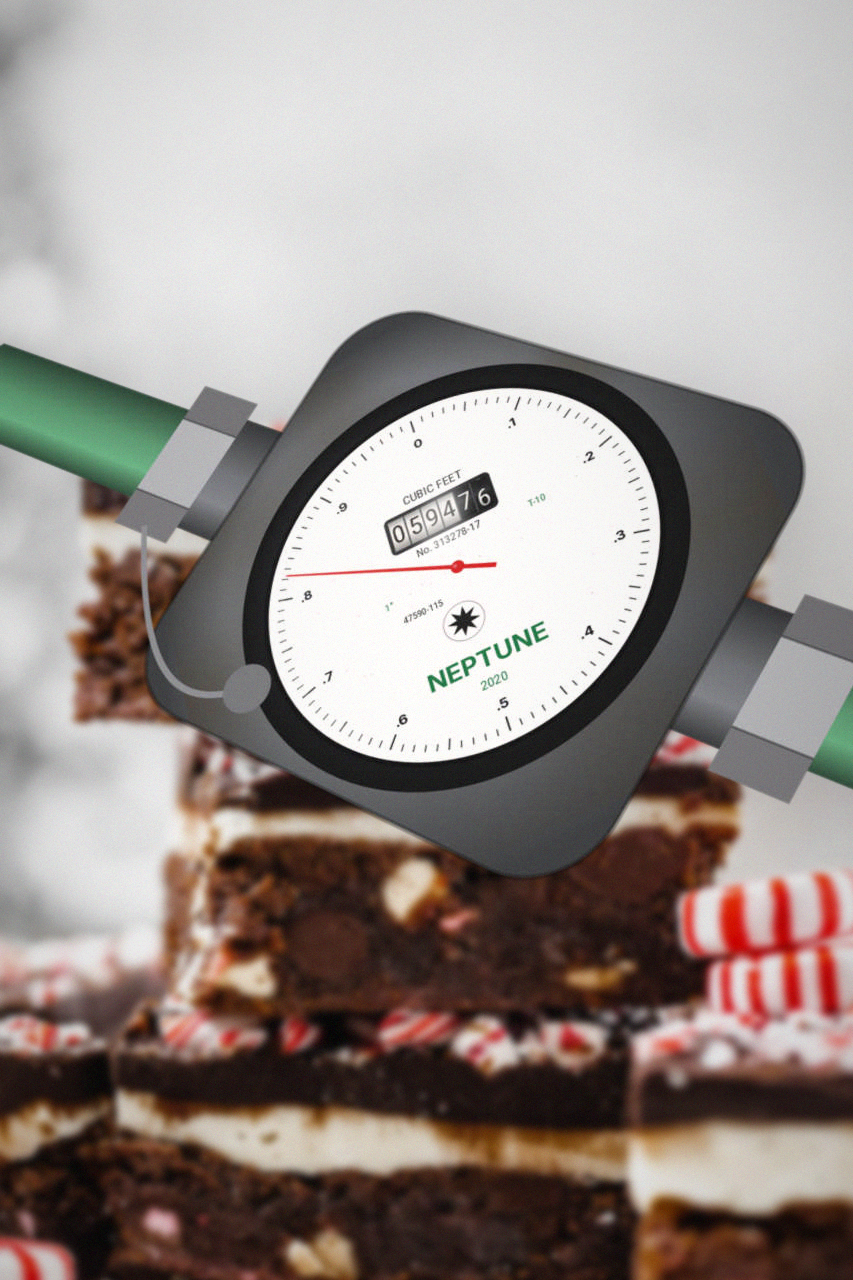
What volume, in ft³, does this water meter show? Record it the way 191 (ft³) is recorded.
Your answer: 59475.82 (ft³)
